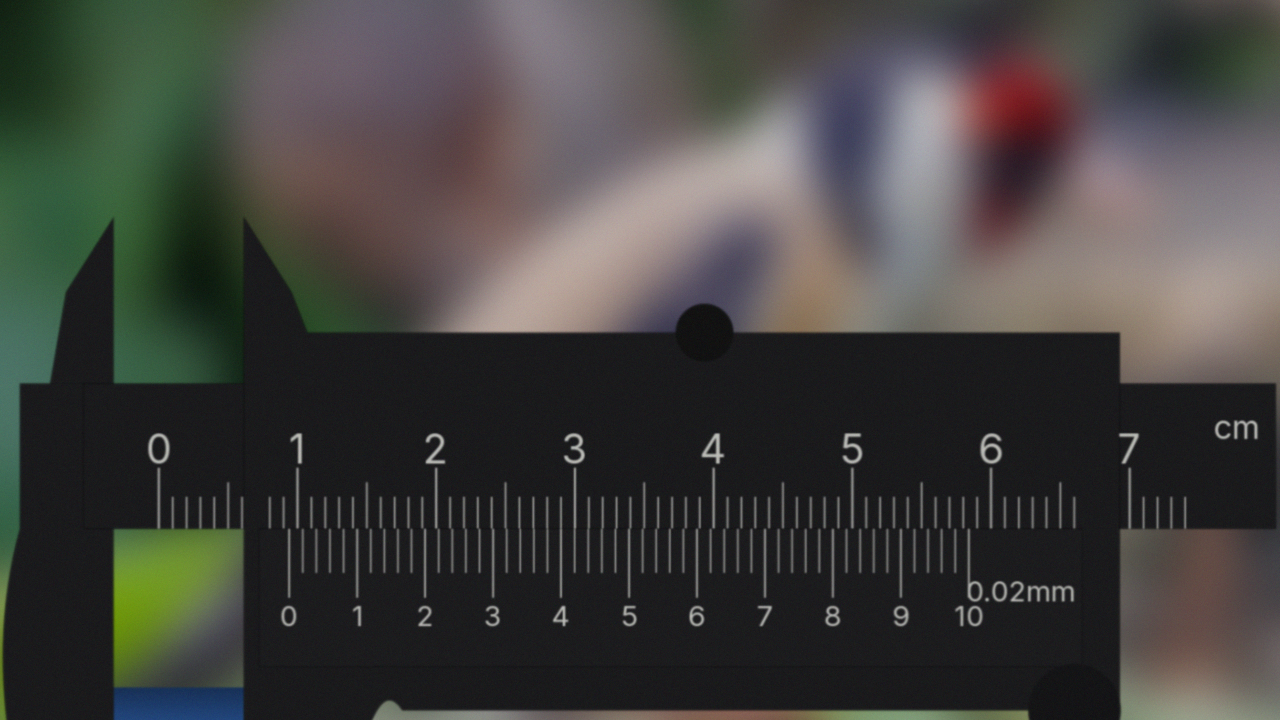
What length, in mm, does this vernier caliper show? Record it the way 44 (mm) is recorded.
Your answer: 9.4 (mm)
